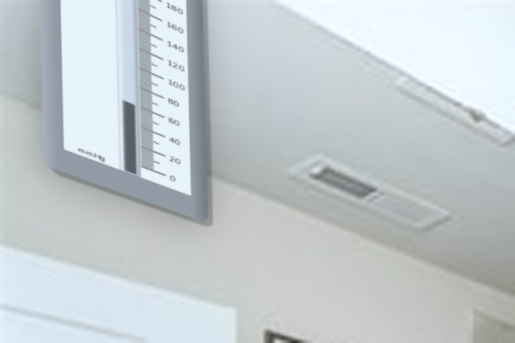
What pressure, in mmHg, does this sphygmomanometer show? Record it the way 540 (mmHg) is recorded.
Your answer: 60 (mmHg)
